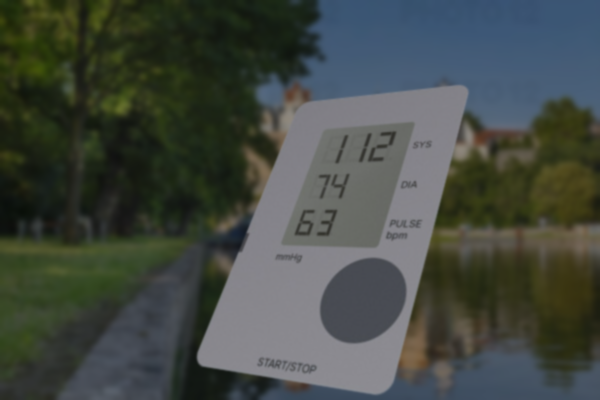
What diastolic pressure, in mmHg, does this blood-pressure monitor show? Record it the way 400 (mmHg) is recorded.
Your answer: 74 (mmHg)
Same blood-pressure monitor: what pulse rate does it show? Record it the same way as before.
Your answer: 63 (bpm)
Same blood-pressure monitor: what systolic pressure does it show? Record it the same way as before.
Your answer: 112 (mmHg)
